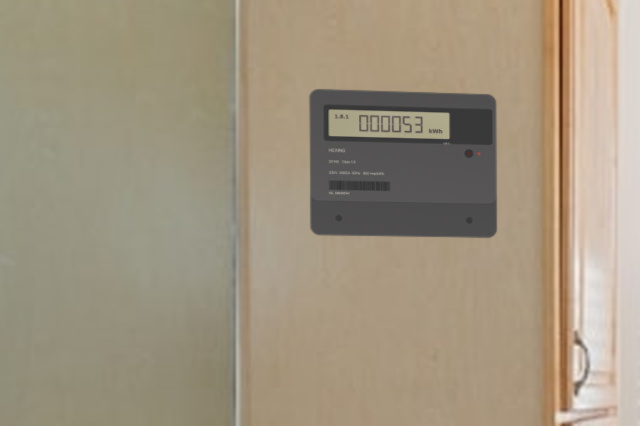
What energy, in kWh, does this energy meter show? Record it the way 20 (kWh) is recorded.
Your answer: 53 (kWh)
